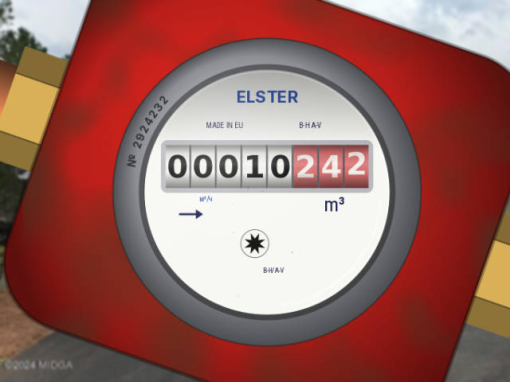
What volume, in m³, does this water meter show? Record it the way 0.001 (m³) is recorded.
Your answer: 10.242 (m³)
